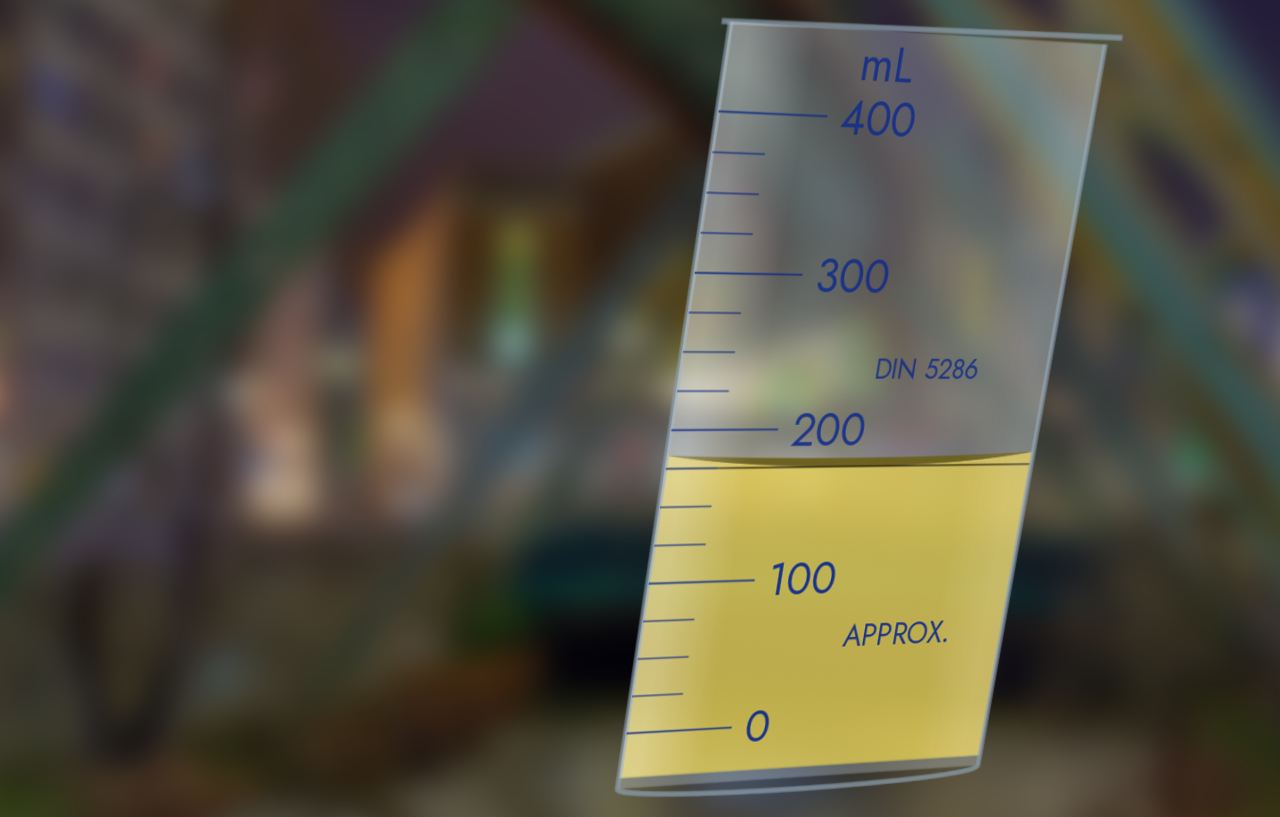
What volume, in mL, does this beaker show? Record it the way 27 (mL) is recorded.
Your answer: 175 (mL)
